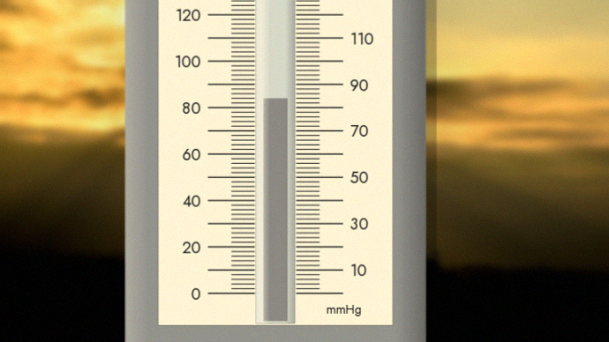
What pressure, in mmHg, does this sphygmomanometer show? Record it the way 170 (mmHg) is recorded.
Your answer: 84 (mmHg)
